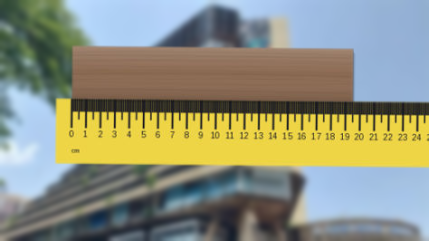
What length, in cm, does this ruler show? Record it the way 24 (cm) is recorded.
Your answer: 19.5 (cm)
